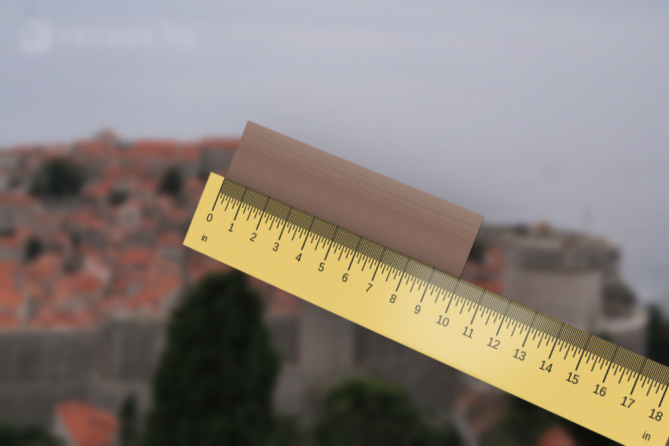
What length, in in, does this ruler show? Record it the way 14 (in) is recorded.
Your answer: 10 (in)
